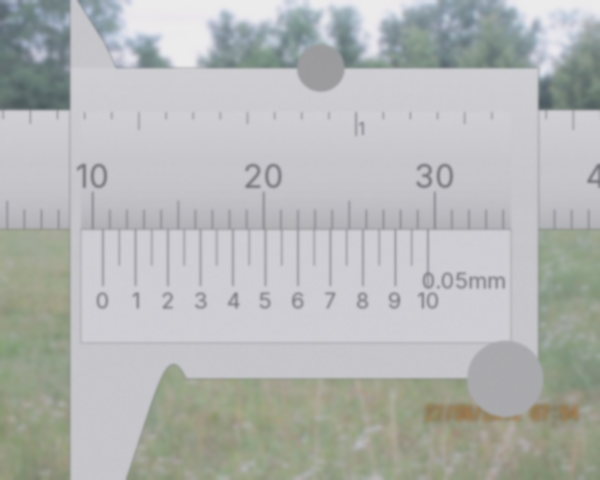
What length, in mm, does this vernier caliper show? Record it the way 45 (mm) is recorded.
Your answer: 10.6 (mm)
